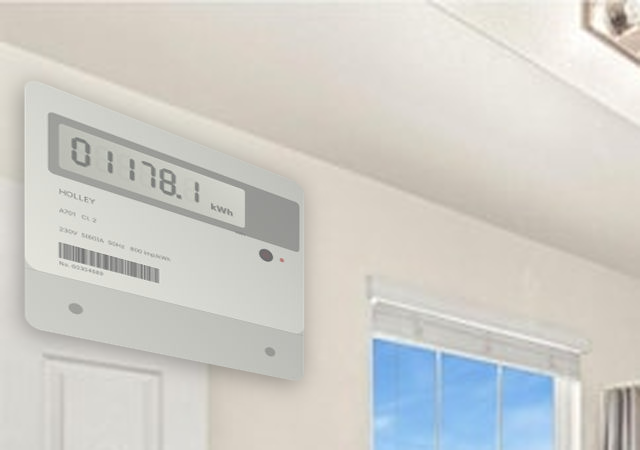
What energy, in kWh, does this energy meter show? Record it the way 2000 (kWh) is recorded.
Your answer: 1178.1 (kWh)
